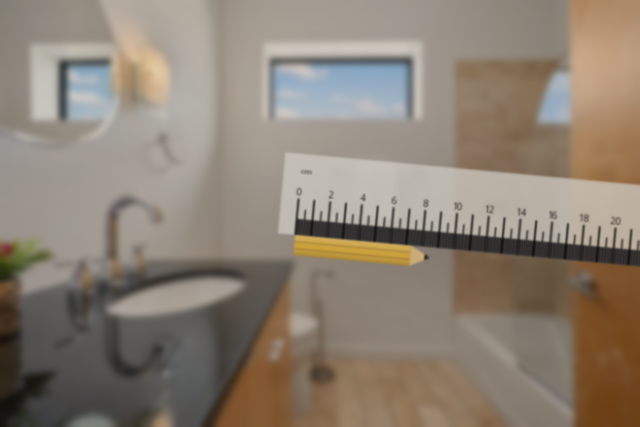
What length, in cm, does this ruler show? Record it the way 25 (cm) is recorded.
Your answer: 8.5 (cm)
